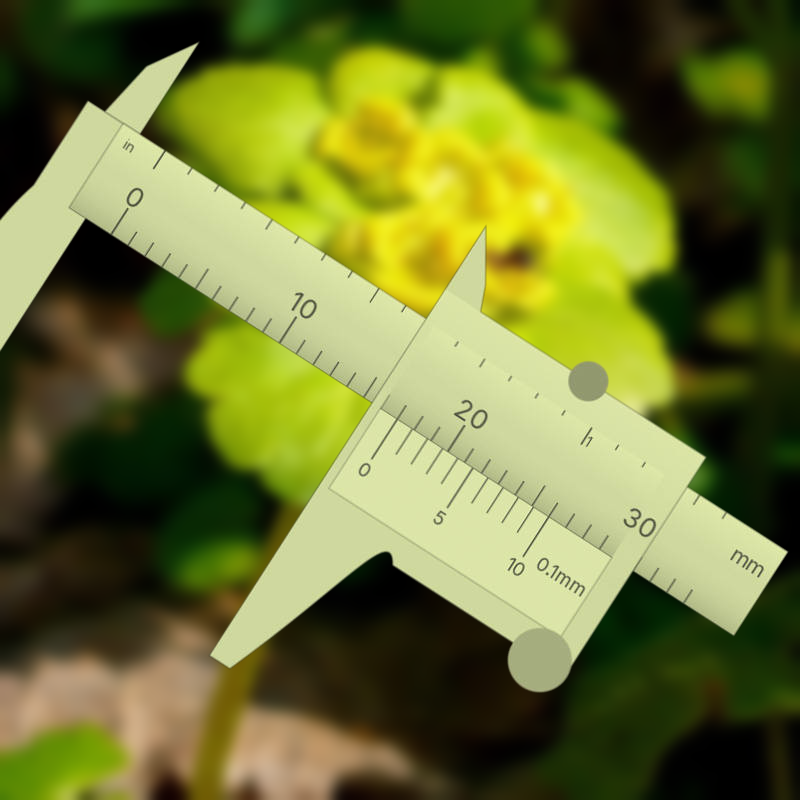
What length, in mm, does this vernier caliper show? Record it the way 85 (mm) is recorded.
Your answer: 17.0 (mm)
